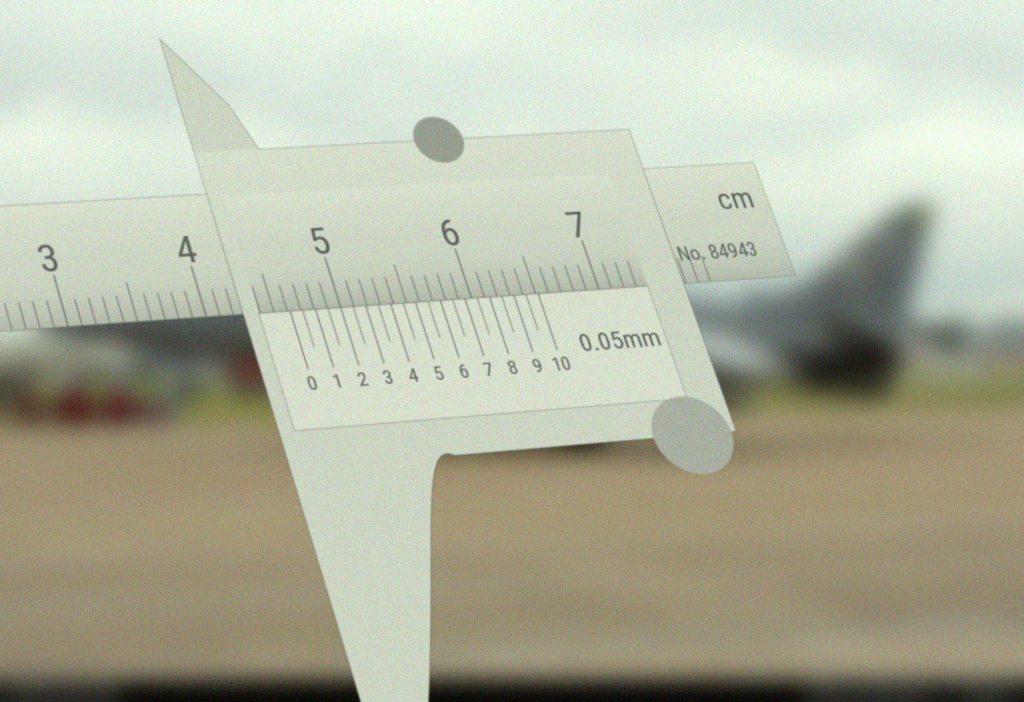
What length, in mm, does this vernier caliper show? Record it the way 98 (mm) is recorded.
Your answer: 46.2 (mm)
